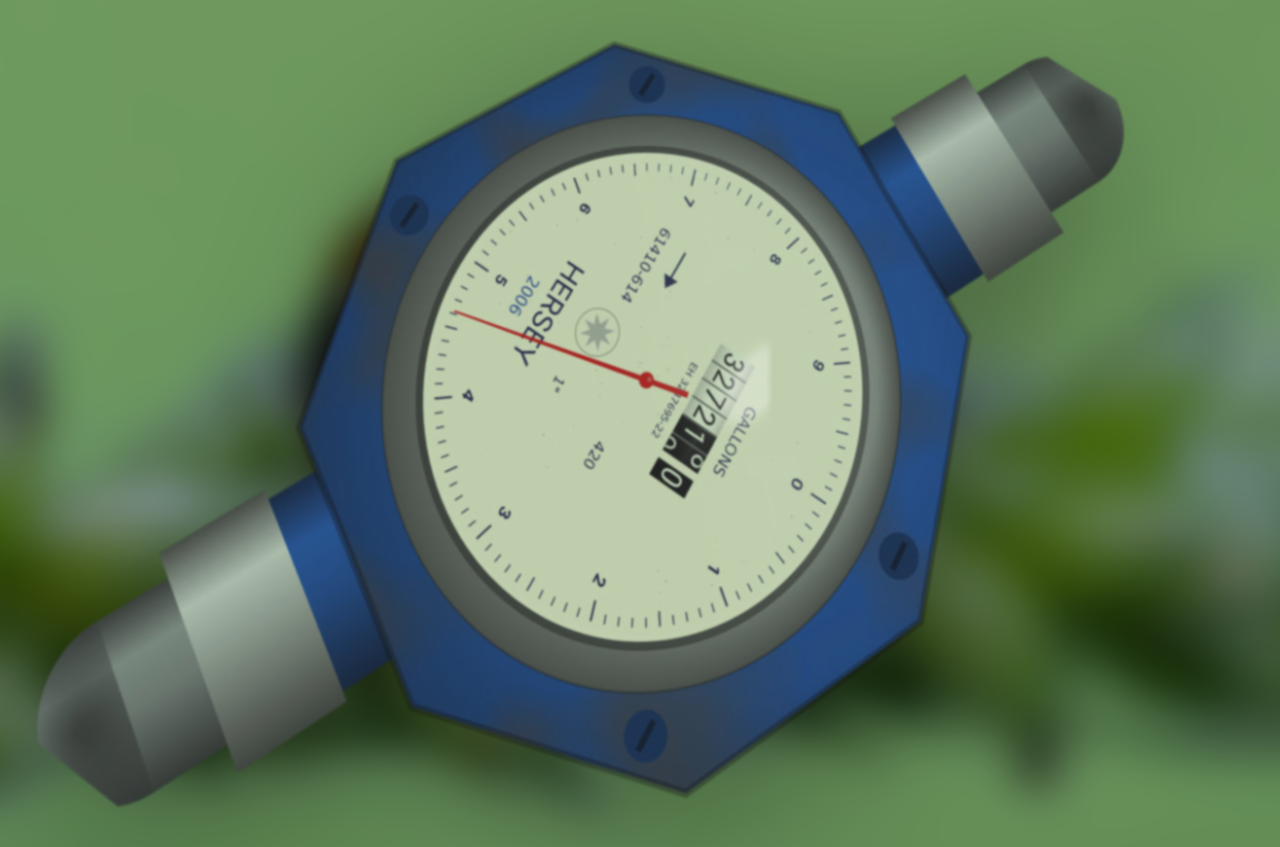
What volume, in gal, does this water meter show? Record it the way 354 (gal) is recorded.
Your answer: 3272184.6 (gal)
